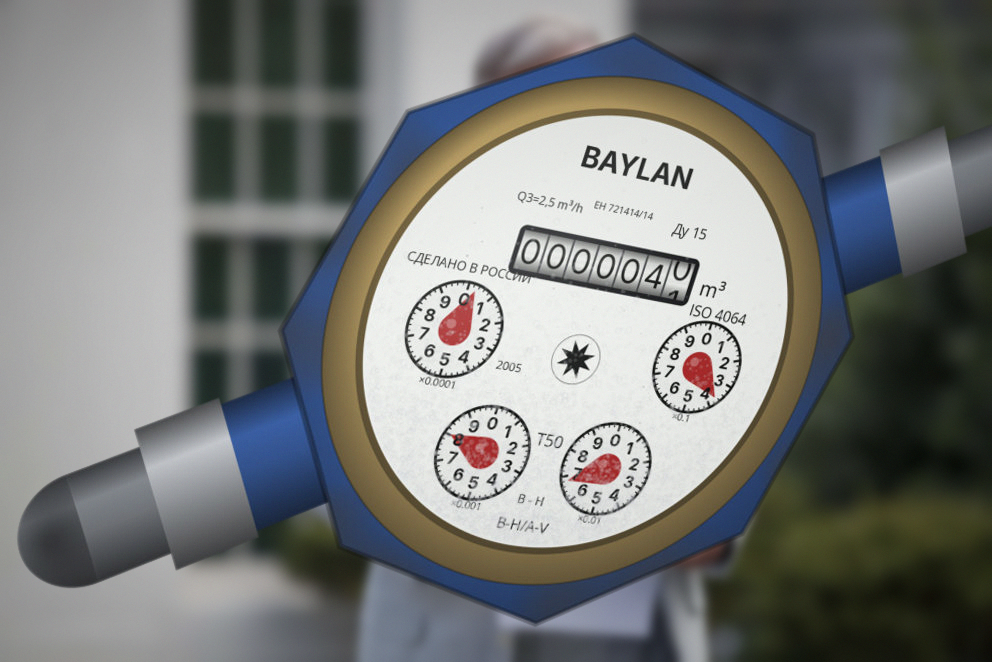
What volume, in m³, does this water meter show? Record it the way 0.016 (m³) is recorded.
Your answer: 40.3680 (m³)
